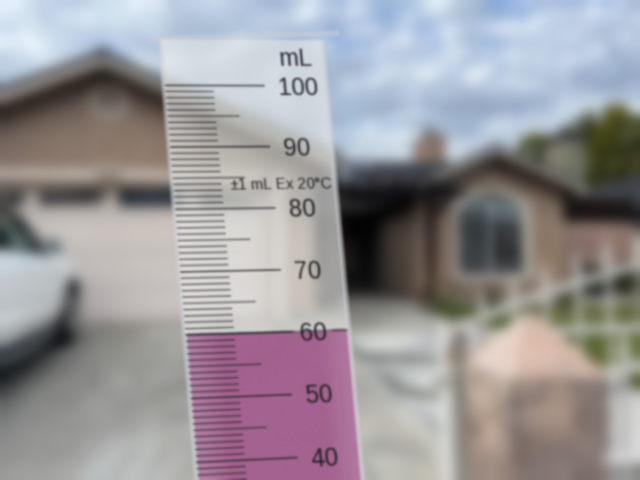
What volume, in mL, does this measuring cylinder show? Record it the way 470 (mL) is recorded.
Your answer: 60 (mL)
